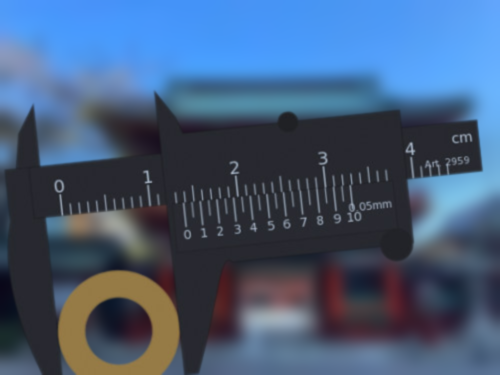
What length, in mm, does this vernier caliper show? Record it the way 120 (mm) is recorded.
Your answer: 13.8 (mm)
